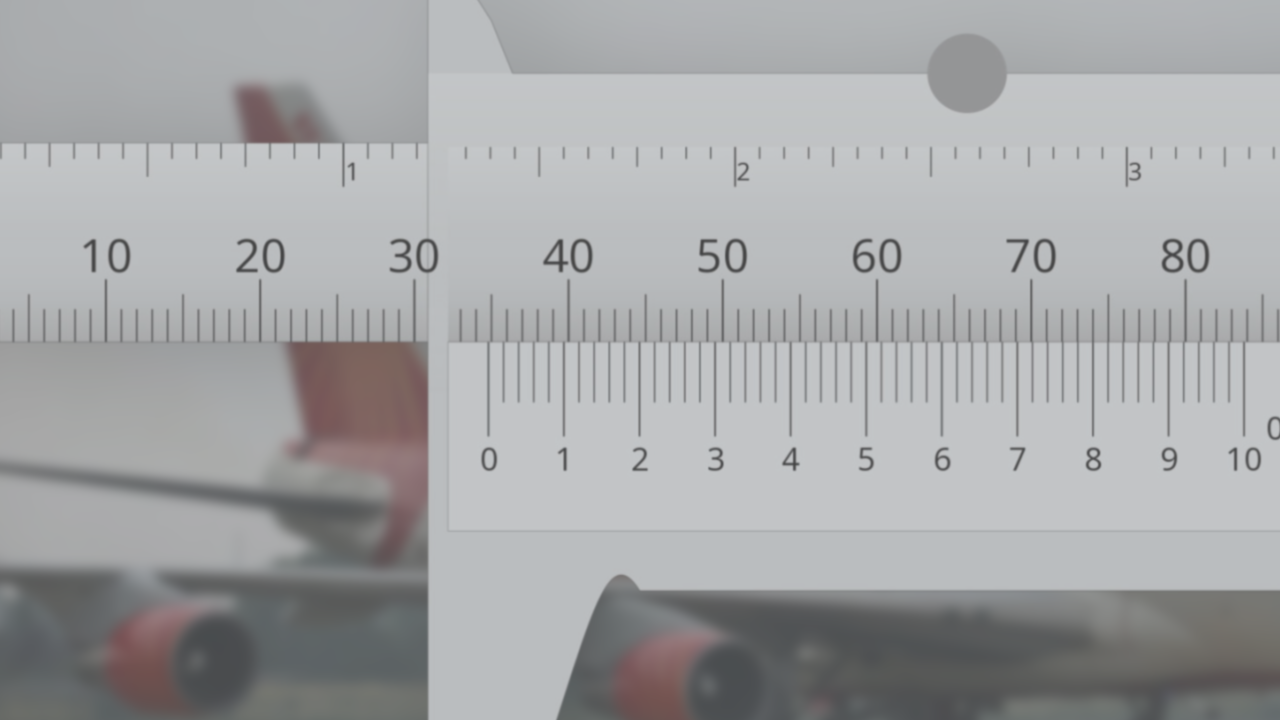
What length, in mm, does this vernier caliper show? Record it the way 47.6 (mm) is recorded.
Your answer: 34.8 (mm)
